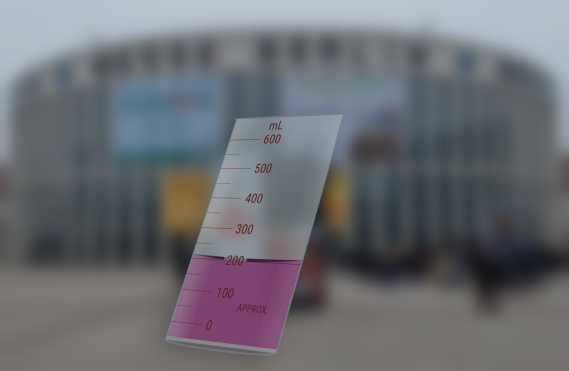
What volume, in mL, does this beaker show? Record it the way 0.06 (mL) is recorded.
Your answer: 200 (mL)
